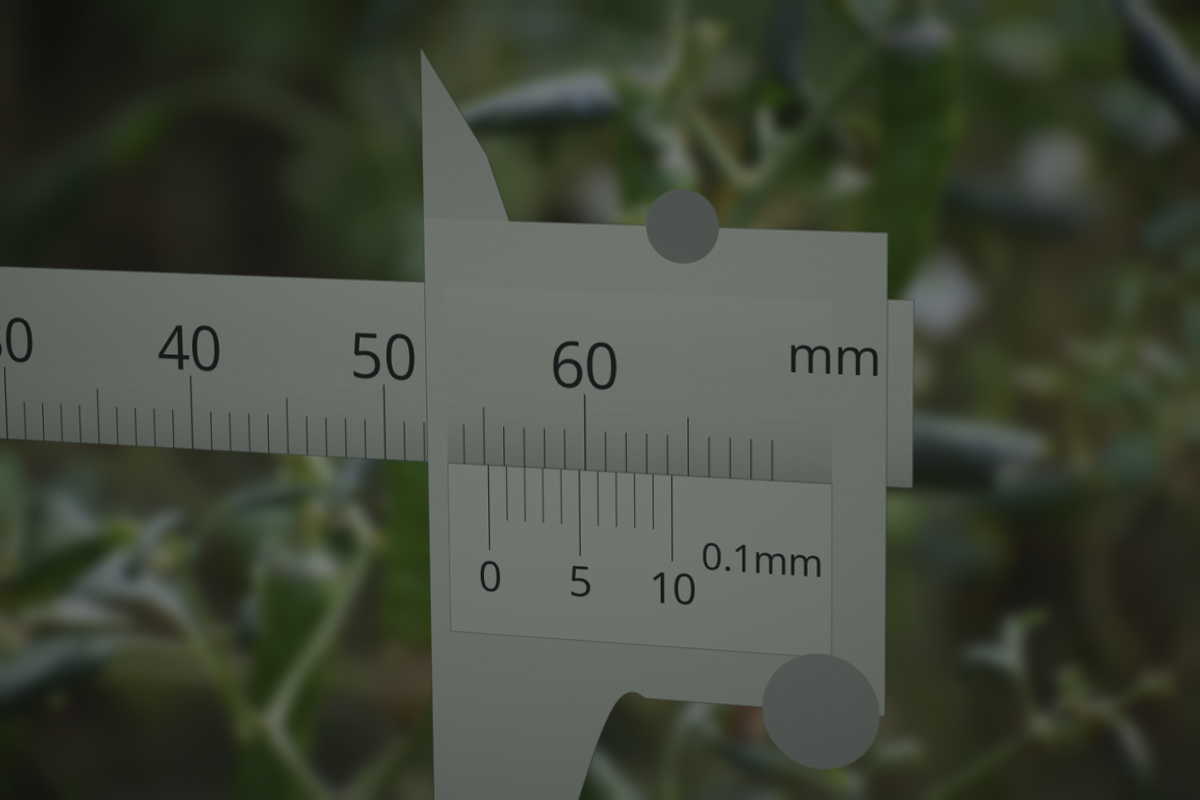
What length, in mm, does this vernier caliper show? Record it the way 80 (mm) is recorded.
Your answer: 55.2 (mm)
